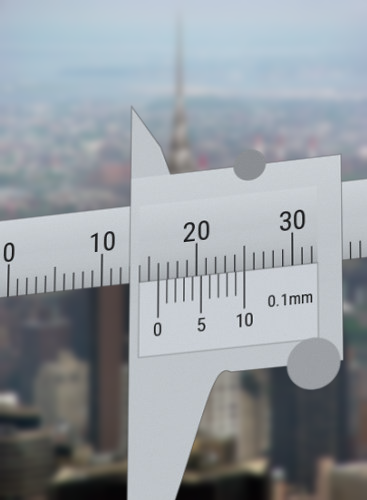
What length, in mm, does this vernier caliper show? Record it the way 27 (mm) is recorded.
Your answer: 16.0 (mm)
